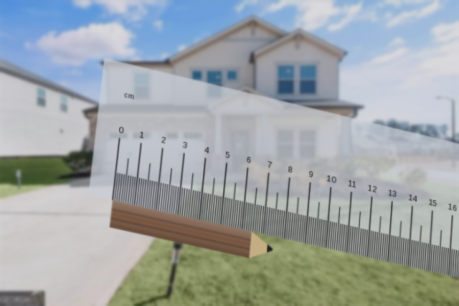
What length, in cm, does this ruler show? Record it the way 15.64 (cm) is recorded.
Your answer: 7.5 (cm)
